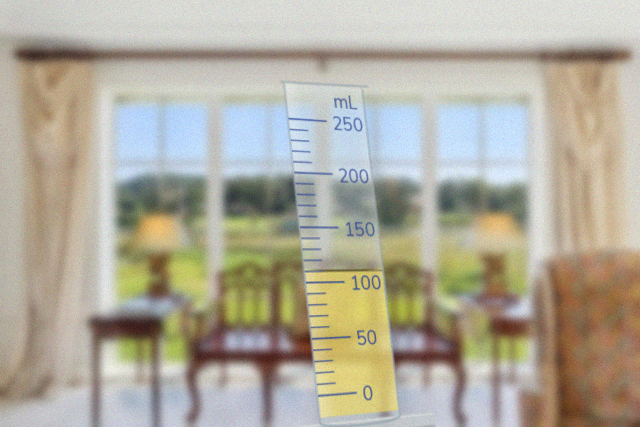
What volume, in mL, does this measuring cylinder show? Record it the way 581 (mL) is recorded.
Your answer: 110 (mL)
